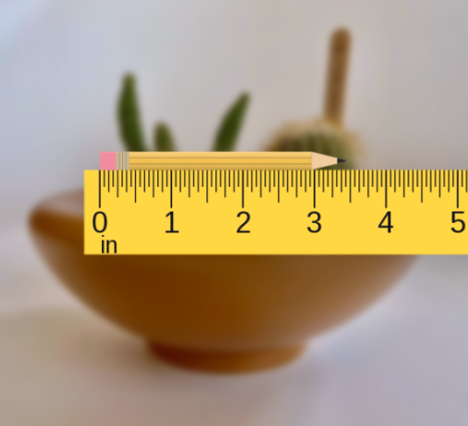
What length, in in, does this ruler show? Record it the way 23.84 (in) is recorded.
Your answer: 3.4375 (in)
